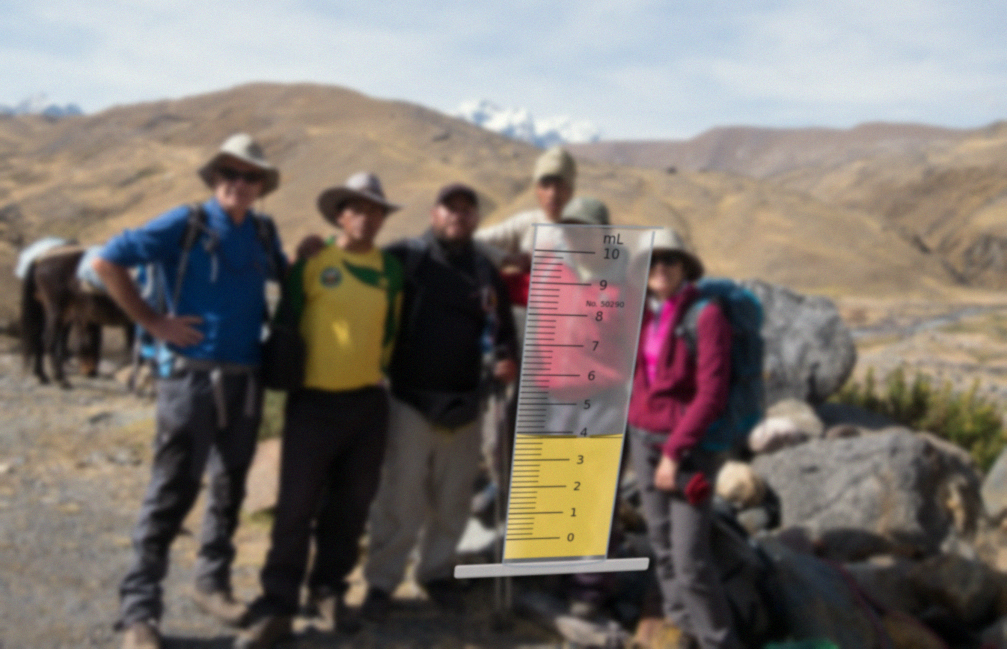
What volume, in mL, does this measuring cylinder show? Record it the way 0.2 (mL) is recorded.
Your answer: 3.8 (mL)
